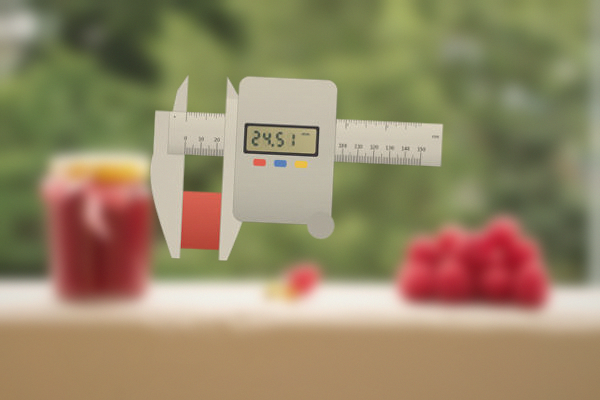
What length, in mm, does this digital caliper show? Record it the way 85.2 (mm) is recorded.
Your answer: 24.51 (mm)
